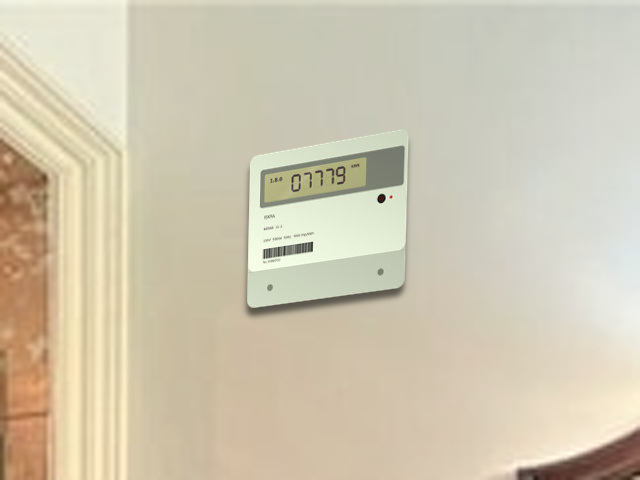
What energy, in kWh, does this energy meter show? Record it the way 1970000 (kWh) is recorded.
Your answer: 7779 (kWh)
